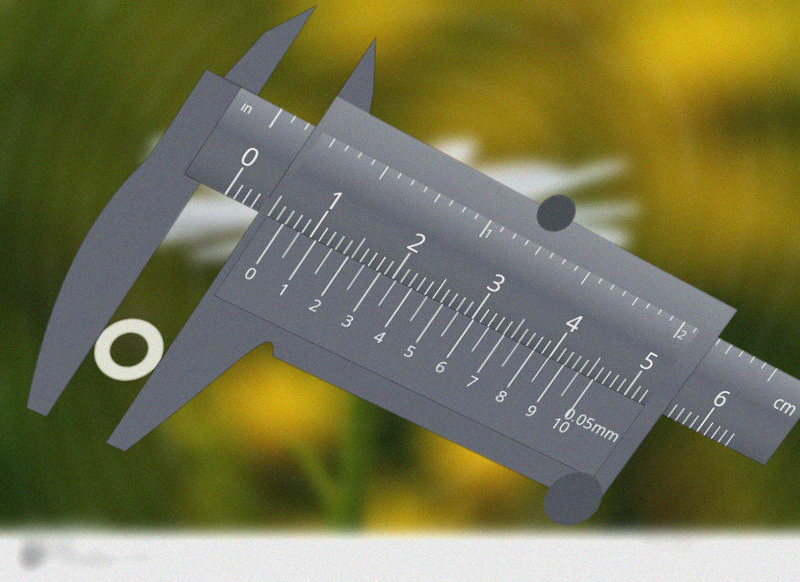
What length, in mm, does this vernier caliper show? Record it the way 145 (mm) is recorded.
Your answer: 6.8 (mm)
